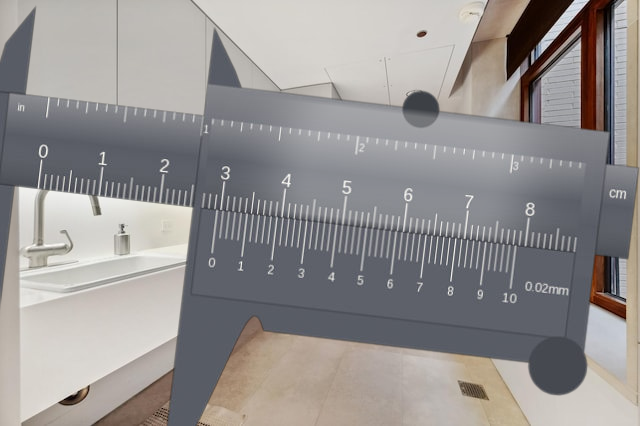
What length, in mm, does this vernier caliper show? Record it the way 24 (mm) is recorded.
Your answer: 29.4 (mm)
